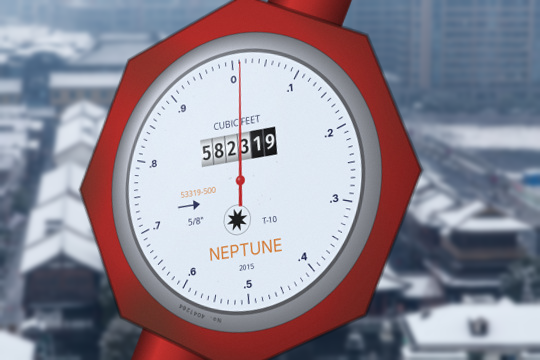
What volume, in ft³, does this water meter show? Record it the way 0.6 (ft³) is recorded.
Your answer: 582319.01 (ft³)
